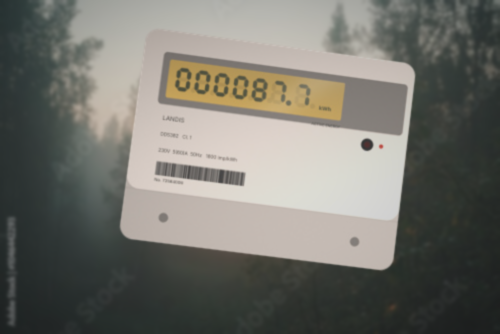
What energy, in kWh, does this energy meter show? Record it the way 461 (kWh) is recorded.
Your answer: 87.7 (kWh)
